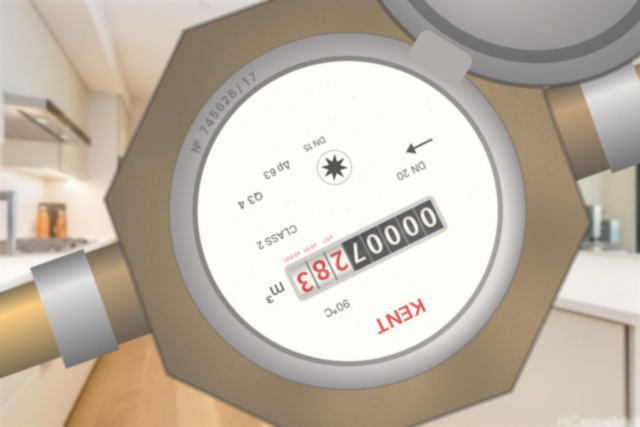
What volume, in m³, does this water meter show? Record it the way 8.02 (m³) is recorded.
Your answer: 7.283 (m³)
